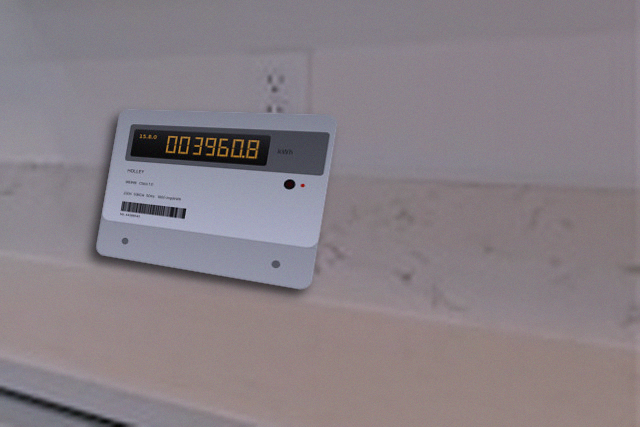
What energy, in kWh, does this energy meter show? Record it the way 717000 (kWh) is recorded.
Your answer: 3960.8 (kWh)
